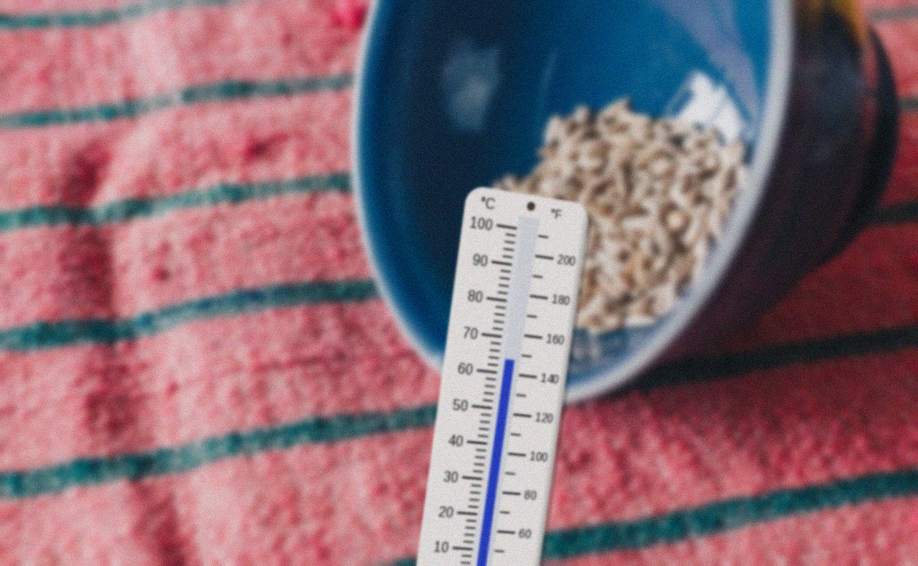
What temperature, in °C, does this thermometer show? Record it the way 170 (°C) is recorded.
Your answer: 64 (°C)
